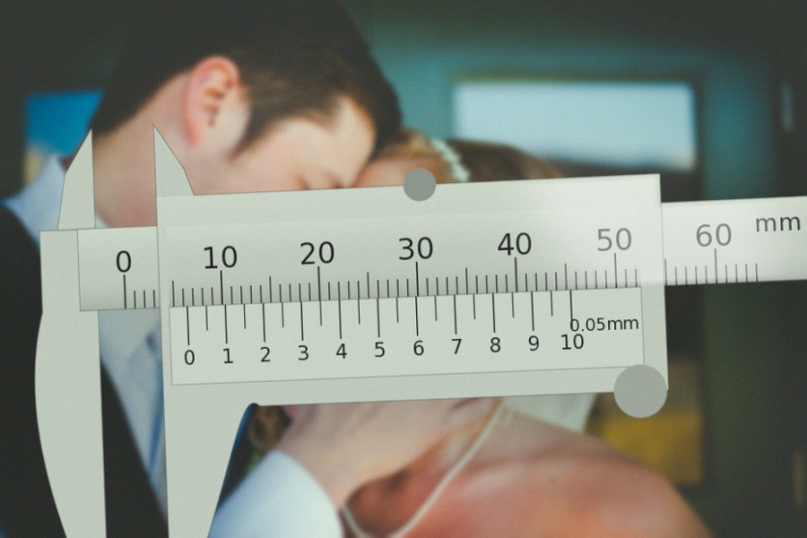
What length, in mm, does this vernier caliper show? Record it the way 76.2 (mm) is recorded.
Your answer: 6.4 (mm)
